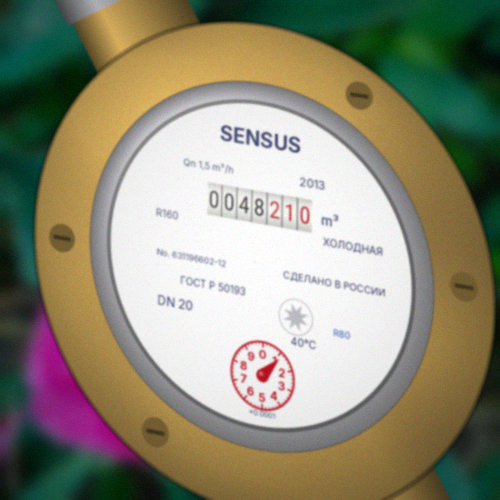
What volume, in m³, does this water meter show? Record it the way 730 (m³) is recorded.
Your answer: 48.2101 (m³)
